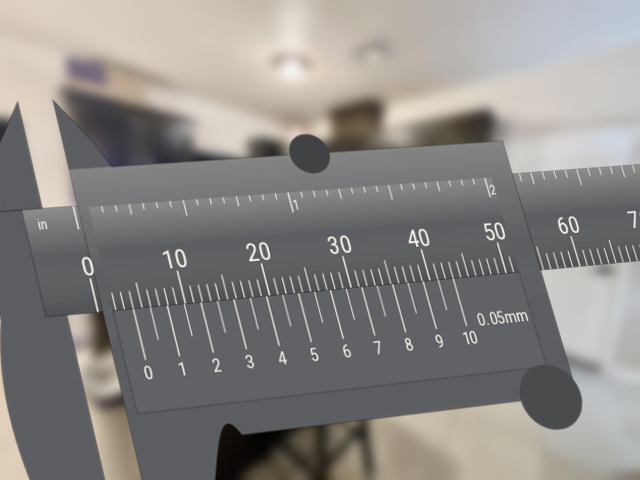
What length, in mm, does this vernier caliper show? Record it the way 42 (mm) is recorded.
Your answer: 4.0 (mm)
